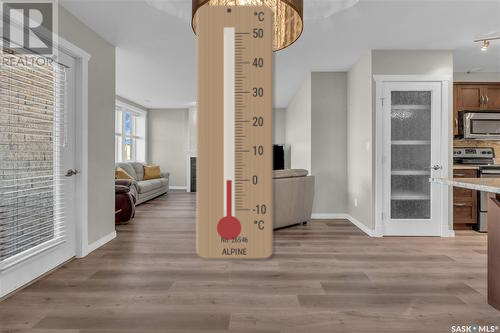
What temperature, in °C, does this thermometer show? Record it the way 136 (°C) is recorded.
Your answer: 0 (°C)
